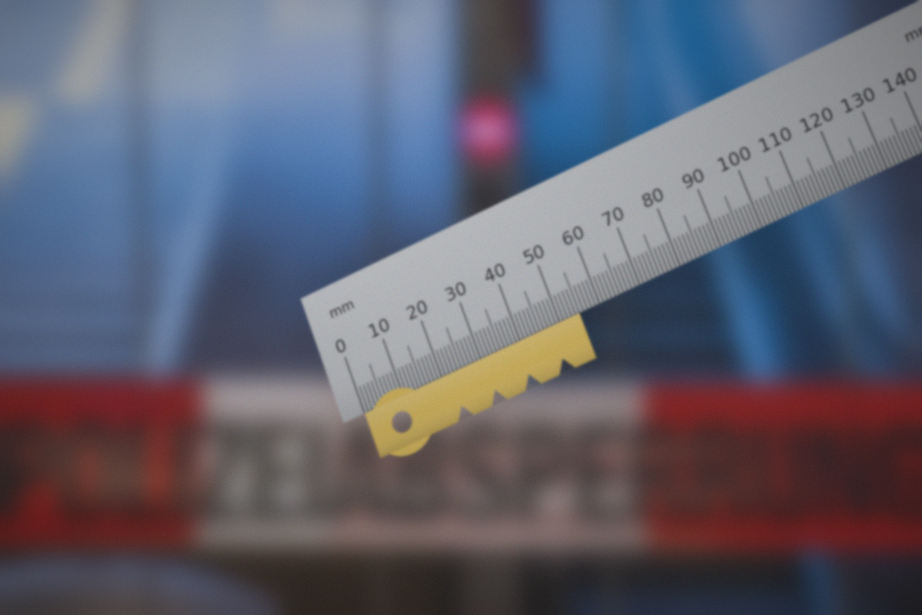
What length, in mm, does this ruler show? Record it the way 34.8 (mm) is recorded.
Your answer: 55 (mm)
